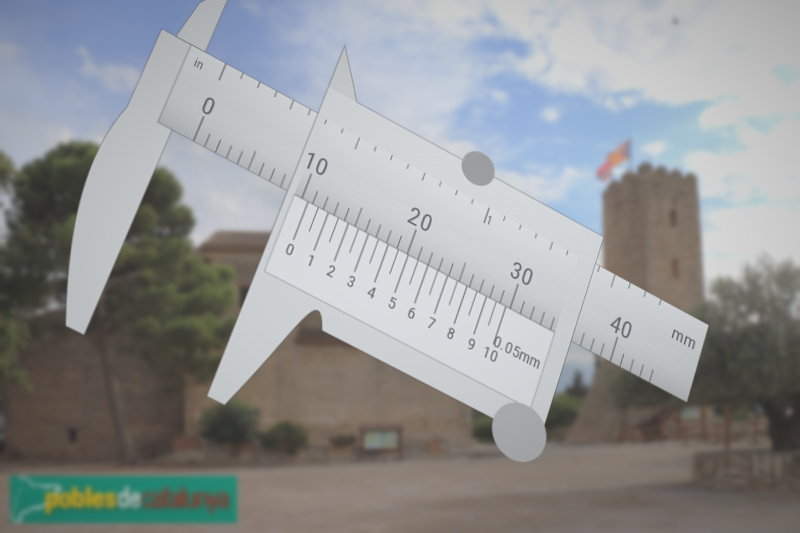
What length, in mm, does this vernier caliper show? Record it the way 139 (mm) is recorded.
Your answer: 10.6 (mm)
